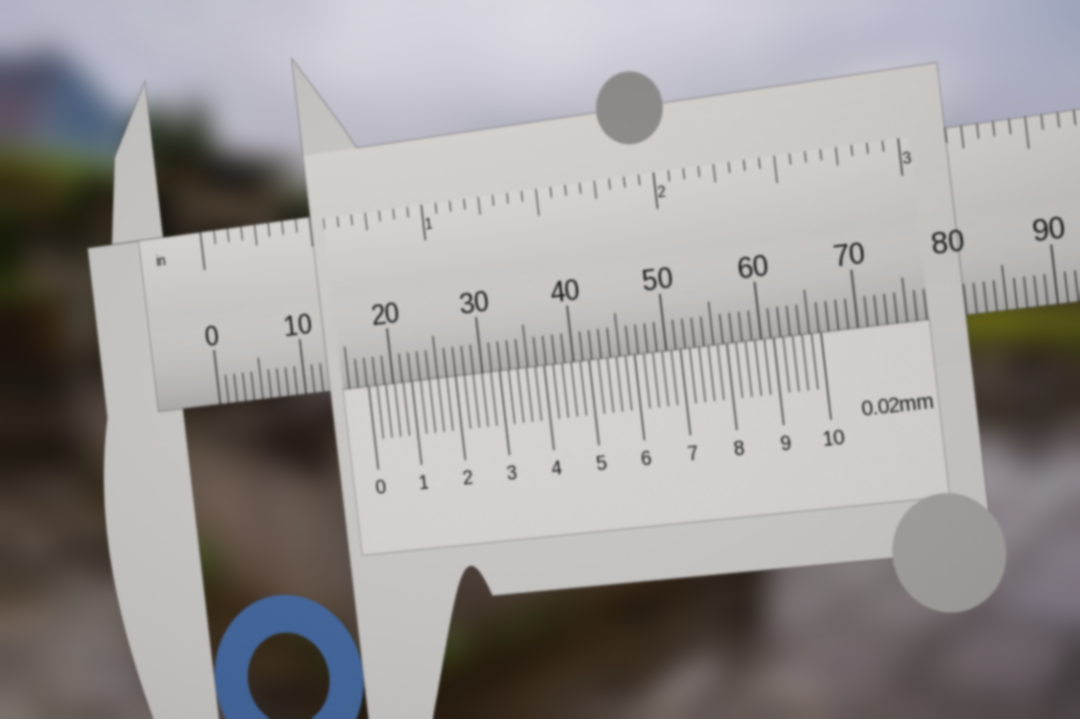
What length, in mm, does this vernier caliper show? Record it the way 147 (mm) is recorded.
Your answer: 17.2 (mm)
